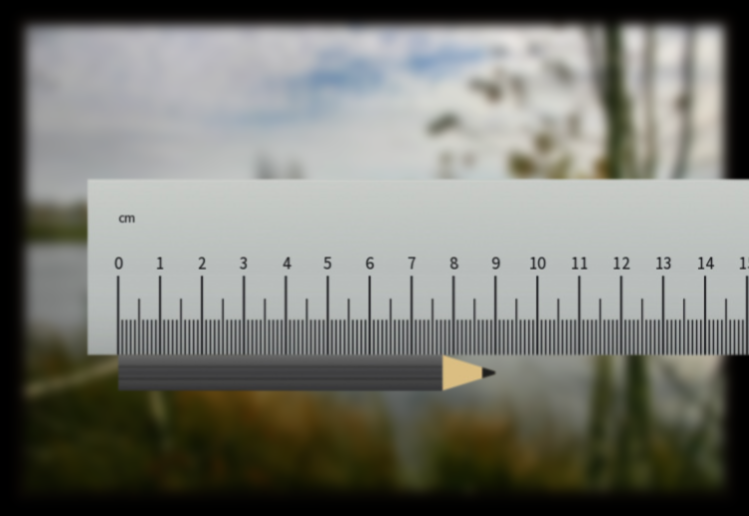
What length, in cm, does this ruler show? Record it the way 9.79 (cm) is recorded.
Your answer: 9 (cm)
